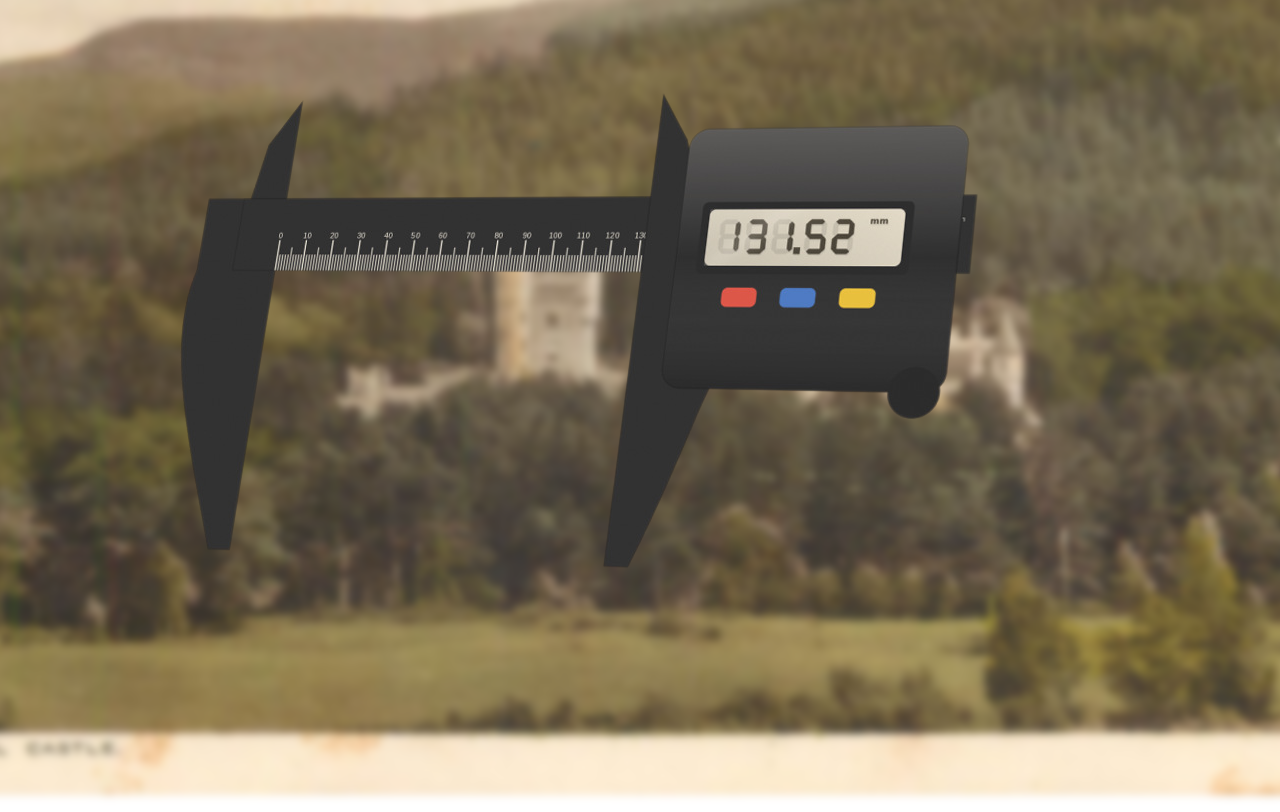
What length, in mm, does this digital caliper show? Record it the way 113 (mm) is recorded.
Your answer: 131.52 (mm)
